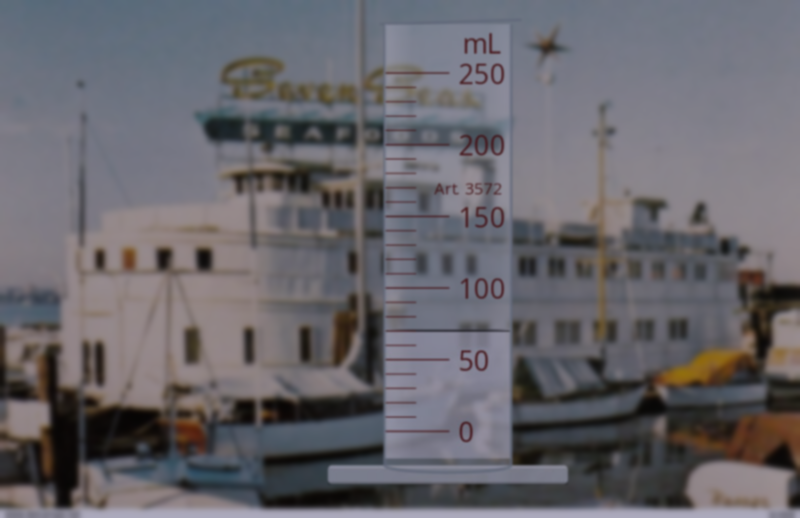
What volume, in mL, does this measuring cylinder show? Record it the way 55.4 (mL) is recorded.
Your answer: 70 (mL)
